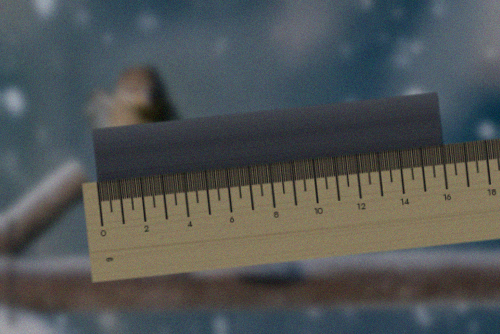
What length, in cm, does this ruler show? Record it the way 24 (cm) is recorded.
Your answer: 16 (cm)
